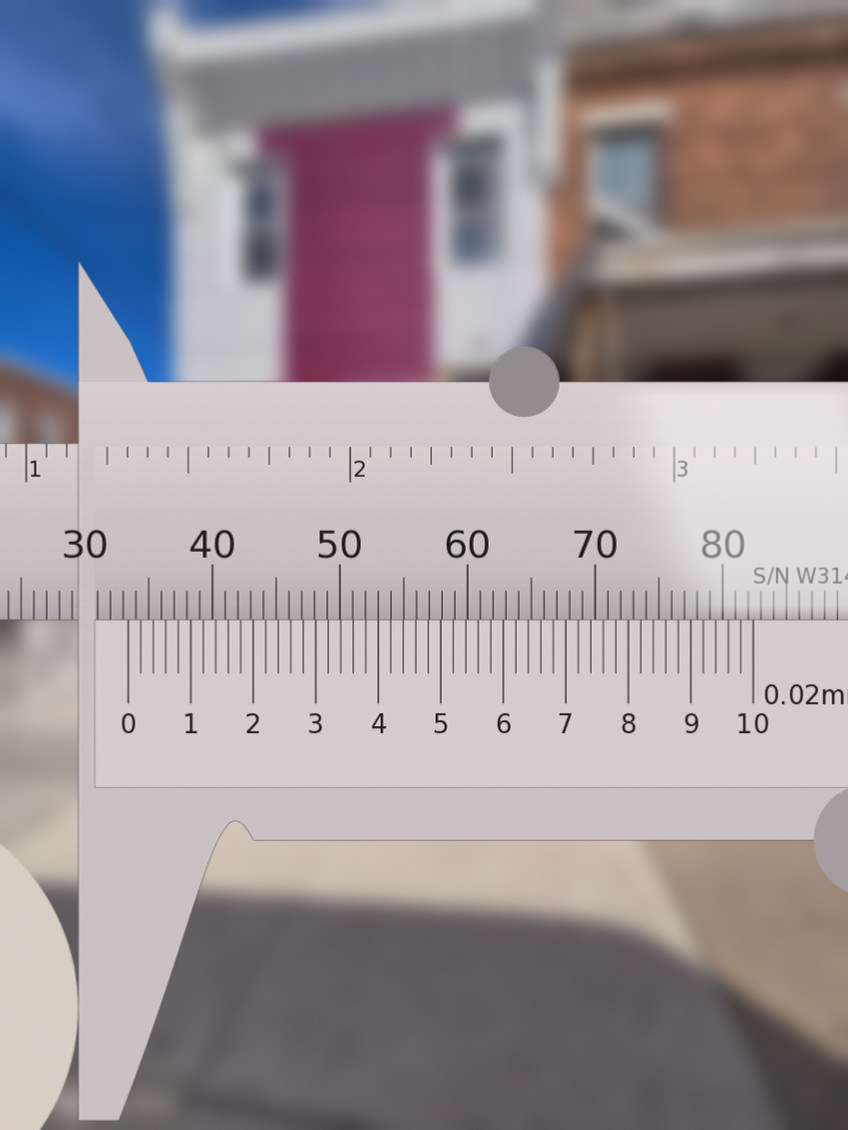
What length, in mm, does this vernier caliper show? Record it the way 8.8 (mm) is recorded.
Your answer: 33.4 (mm)
